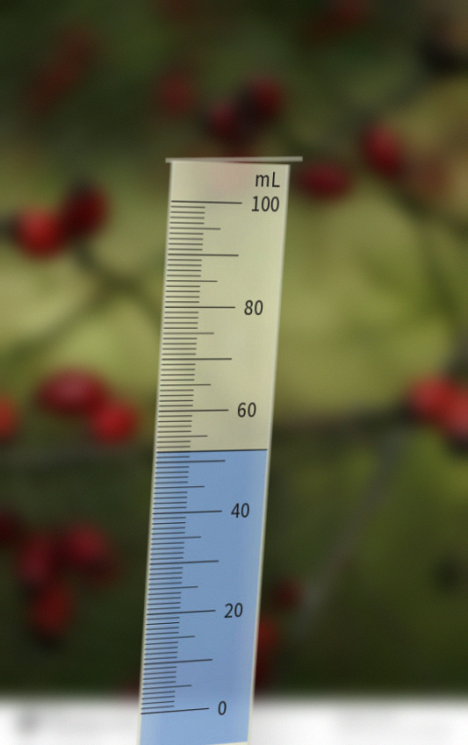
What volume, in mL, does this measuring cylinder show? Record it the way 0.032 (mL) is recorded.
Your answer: 52 (mL)
